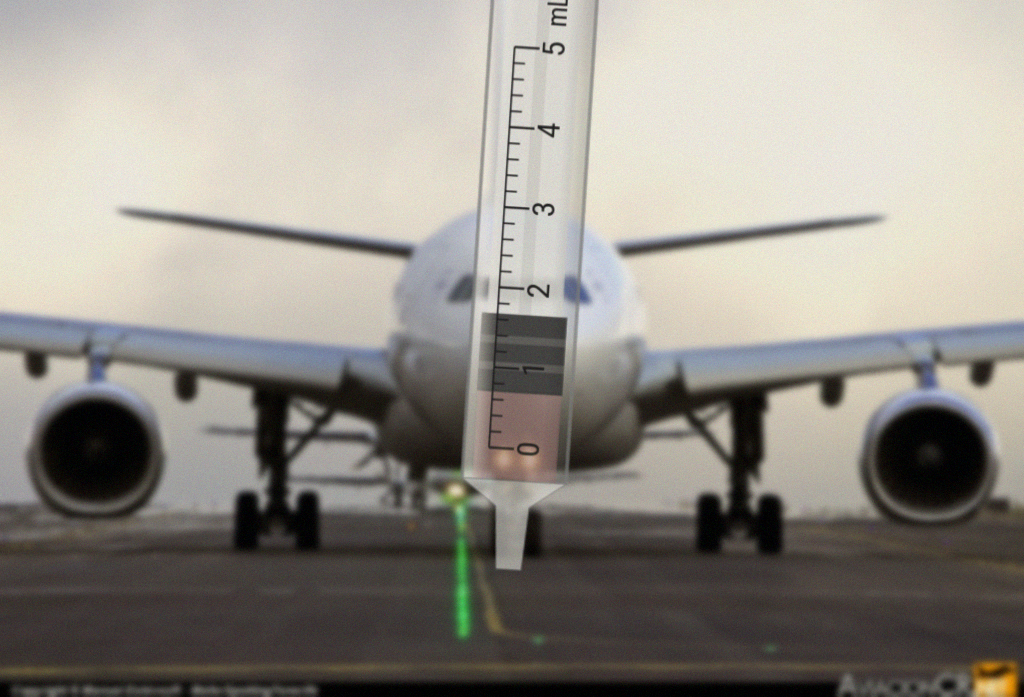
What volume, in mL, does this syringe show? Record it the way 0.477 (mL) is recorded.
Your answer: 0.7 (mL)
